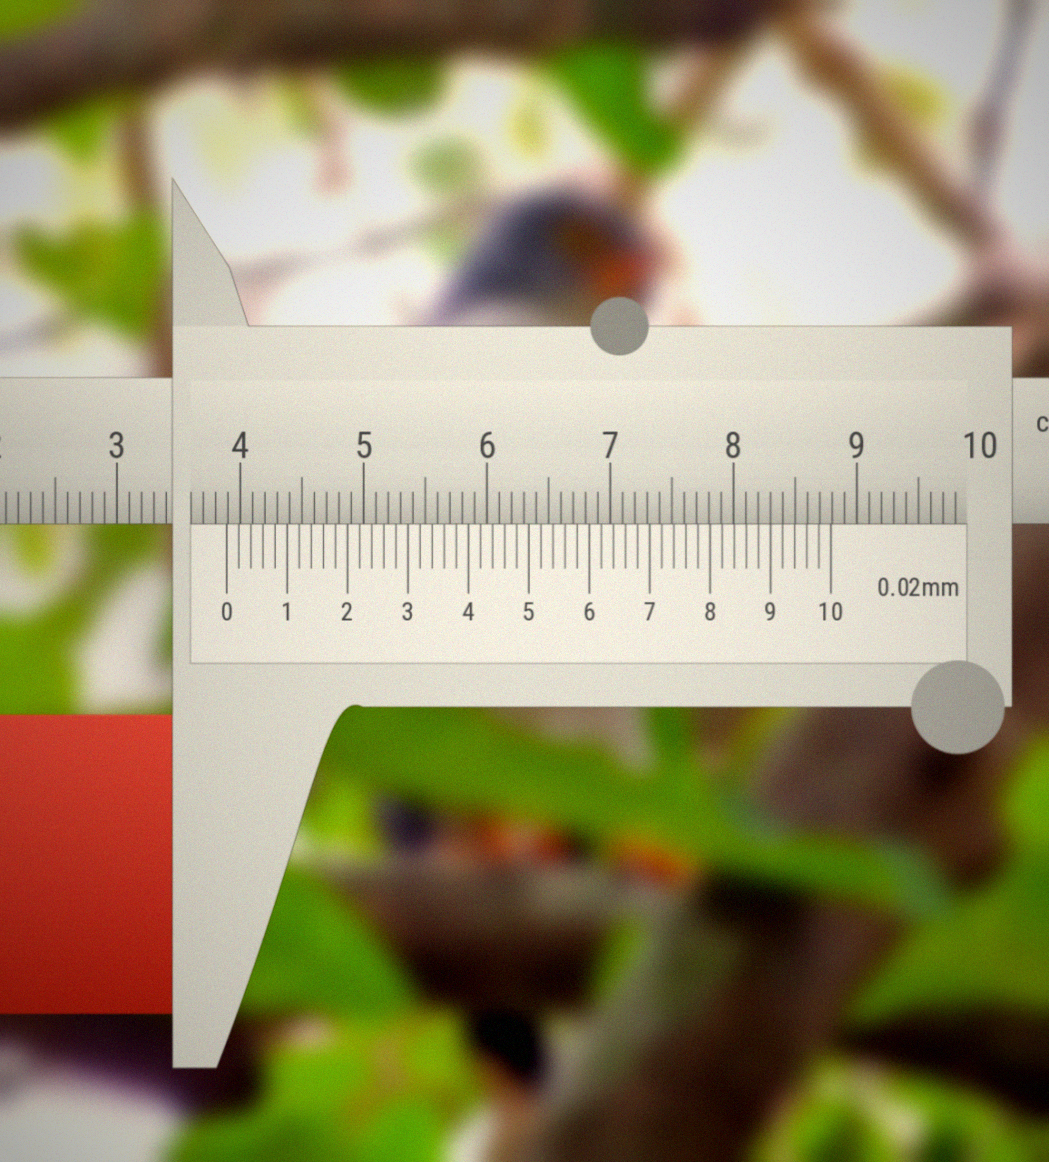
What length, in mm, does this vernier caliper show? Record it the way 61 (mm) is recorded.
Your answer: 38.9 (mm)
